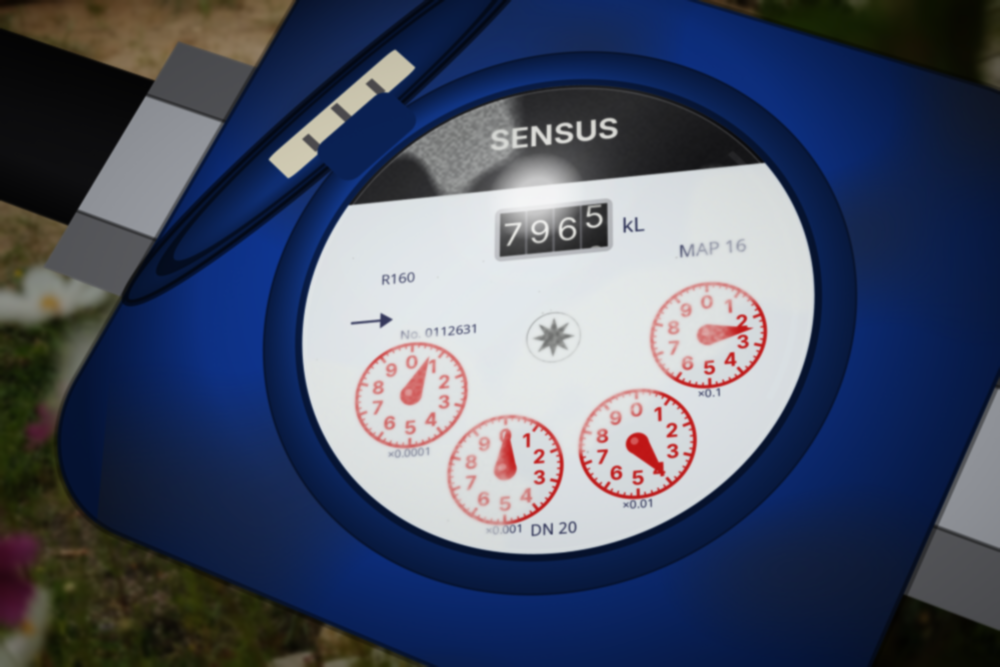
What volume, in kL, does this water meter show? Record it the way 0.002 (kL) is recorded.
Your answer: 7965.2400 (kL)
